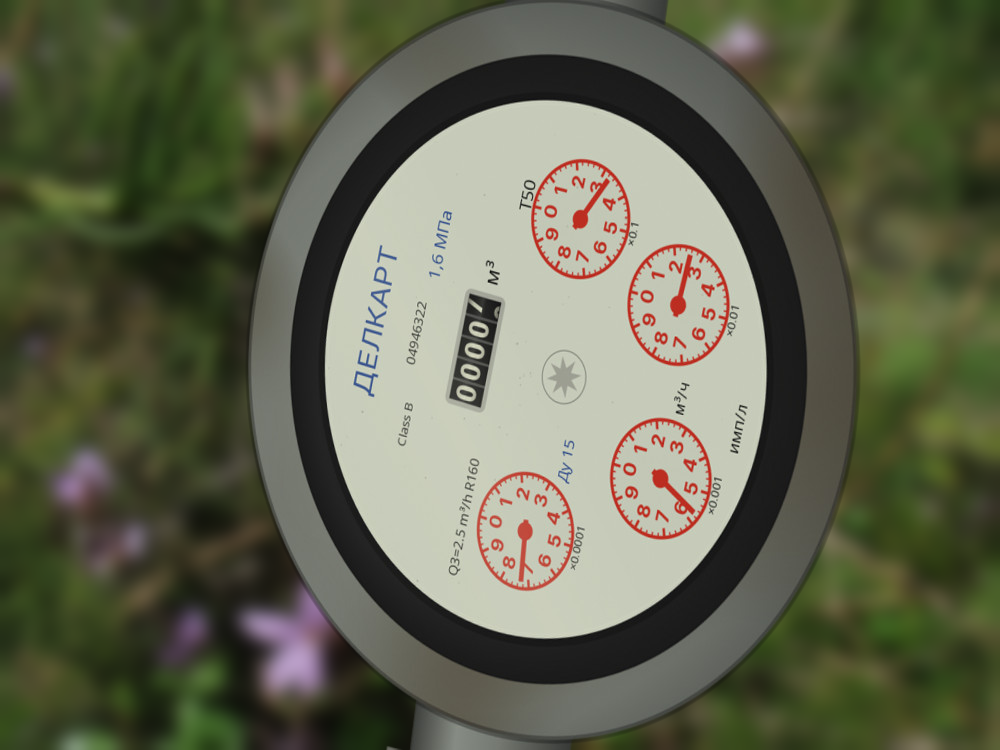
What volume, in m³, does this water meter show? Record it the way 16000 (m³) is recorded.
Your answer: 7.3257 (m³)
